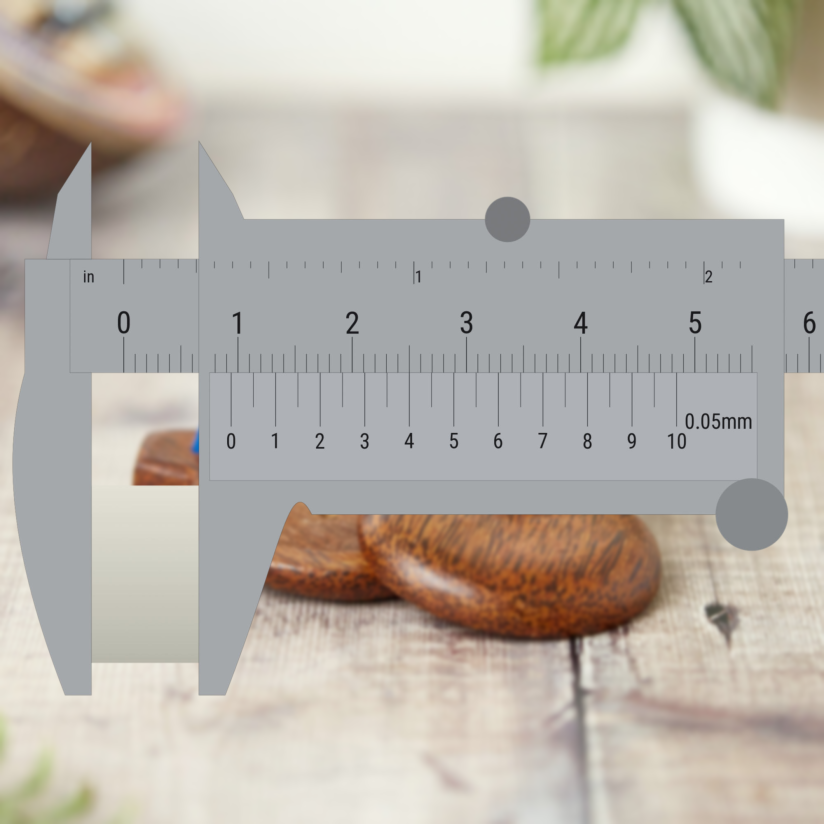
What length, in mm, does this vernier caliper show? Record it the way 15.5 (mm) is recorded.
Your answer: 9.4 (mm)
